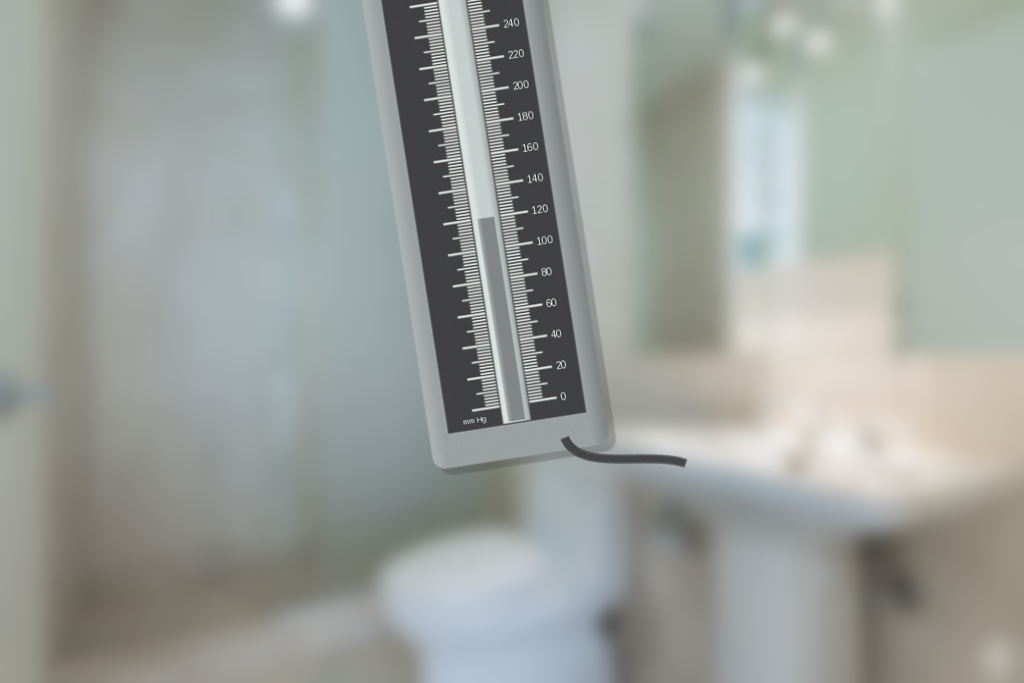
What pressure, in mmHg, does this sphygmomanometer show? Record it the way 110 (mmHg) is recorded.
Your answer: 120 (mmHg)
